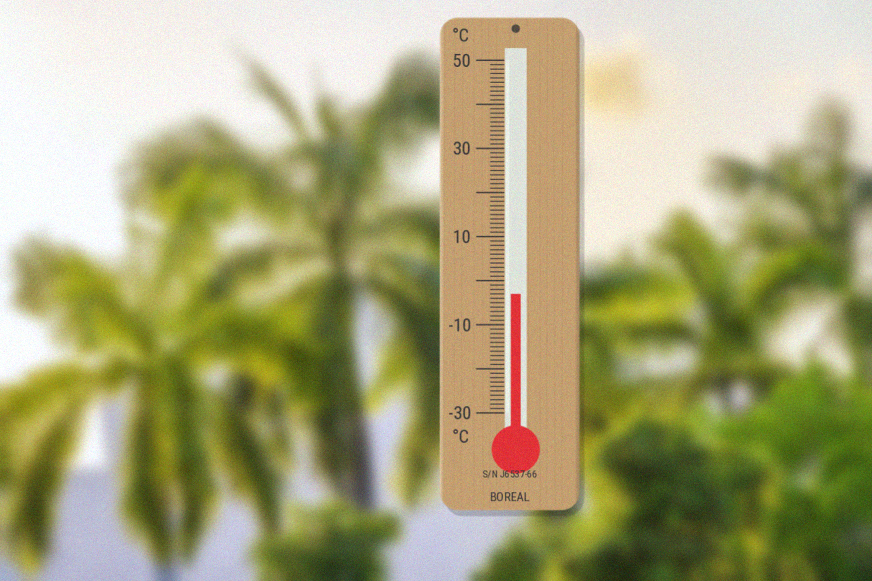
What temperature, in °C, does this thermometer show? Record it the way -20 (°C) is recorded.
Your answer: -3 (°C)
